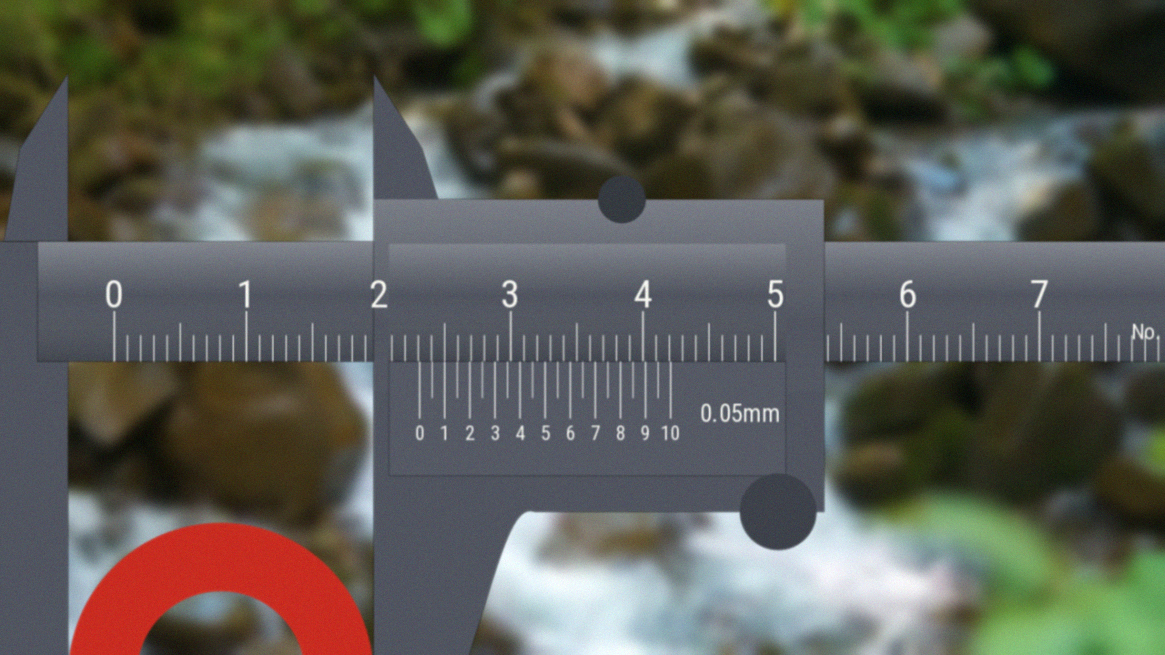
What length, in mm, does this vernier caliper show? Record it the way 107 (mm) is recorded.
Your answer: 23.1 (mm)
